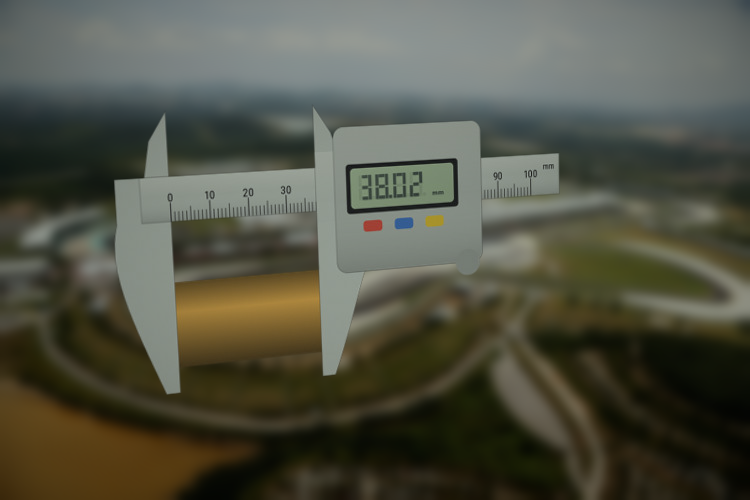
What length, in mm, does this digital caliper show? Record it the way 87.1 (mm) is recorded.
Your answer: 38.02 (mm)
